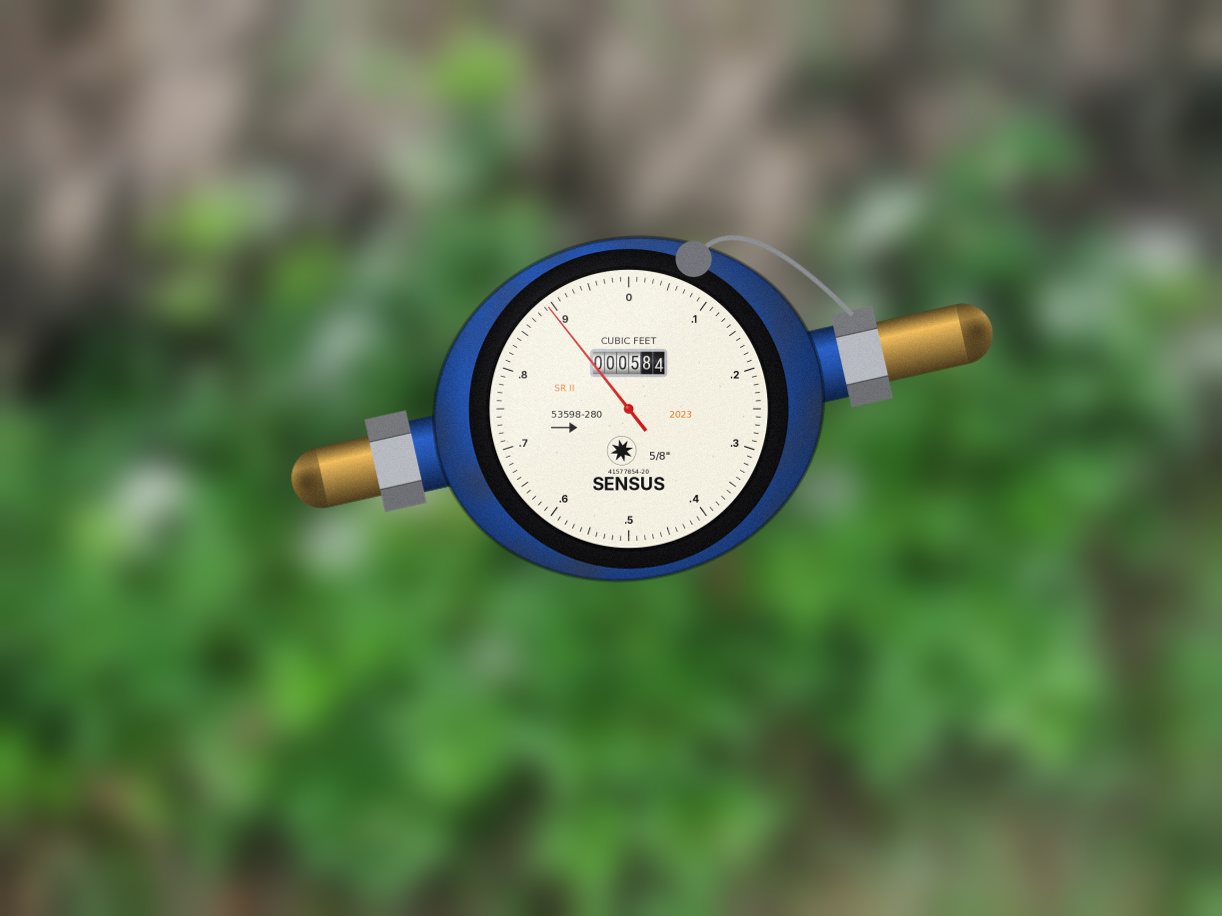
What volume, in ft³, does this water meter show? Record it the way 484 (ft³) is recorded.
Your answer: 583.89 (ft³)
